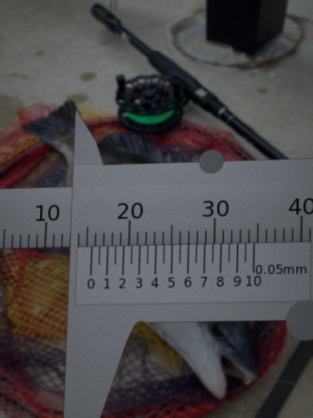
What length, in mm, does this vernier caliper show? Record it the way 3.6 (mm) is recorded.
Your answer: 15.6 (mm)
